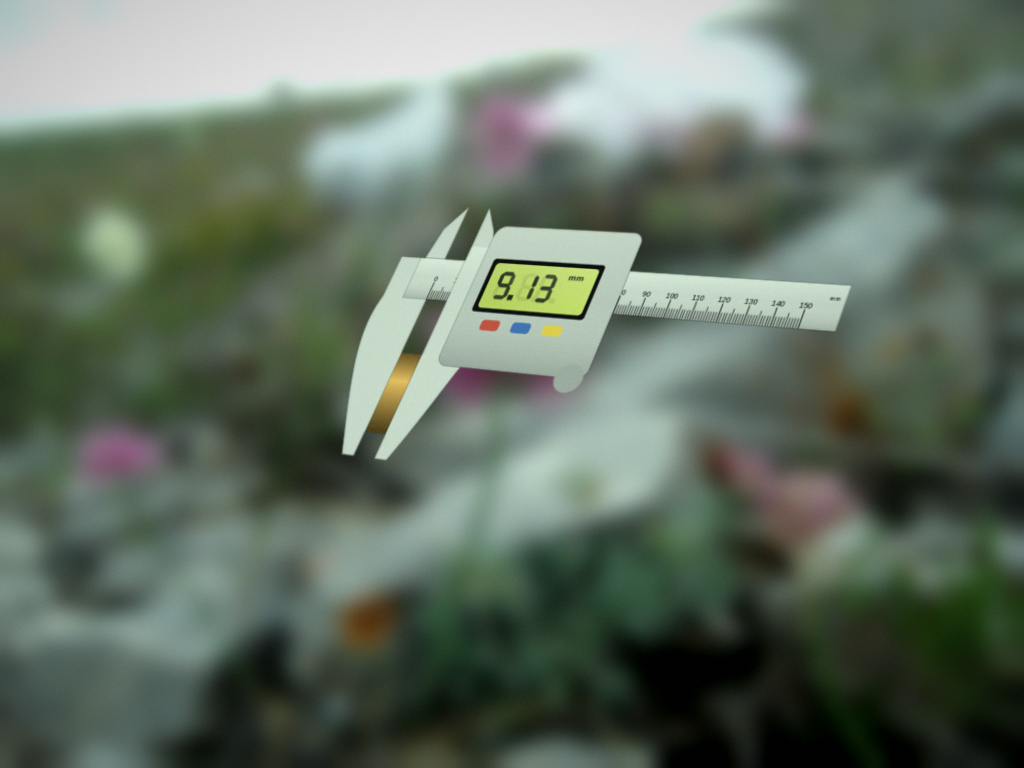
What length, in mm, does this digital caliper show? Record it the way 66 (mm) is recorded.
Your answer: 9.13 (mm)
